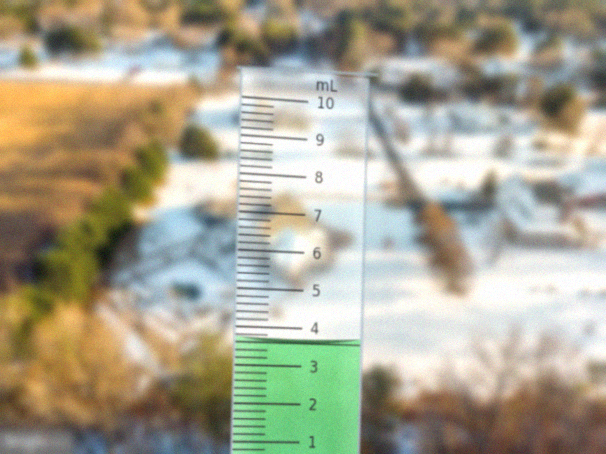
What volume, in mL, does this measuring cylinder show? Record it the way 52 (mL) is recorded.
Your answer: 3.6 (mL)
